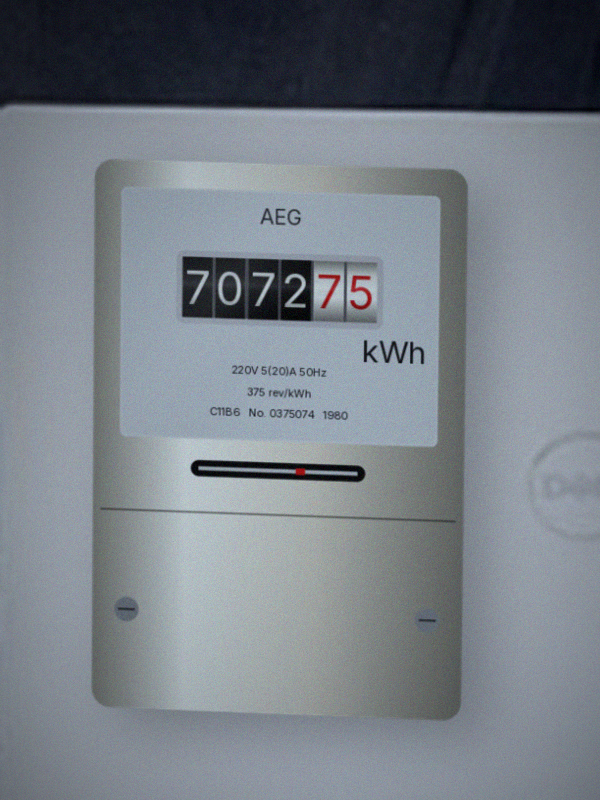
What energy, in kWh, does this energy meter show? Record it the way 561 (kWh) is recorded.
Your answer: 7072.75 (kWh)
